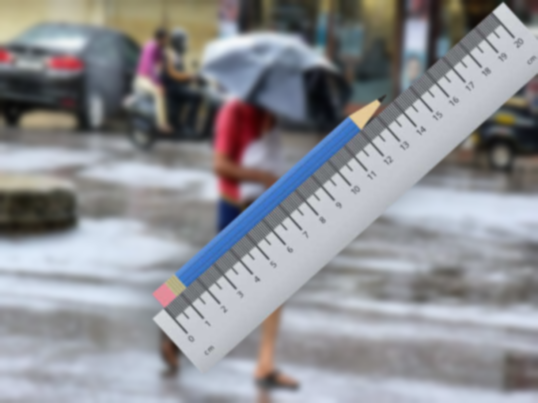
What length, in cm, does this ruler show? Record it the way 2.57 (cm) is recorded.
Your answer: 14 (cm)
